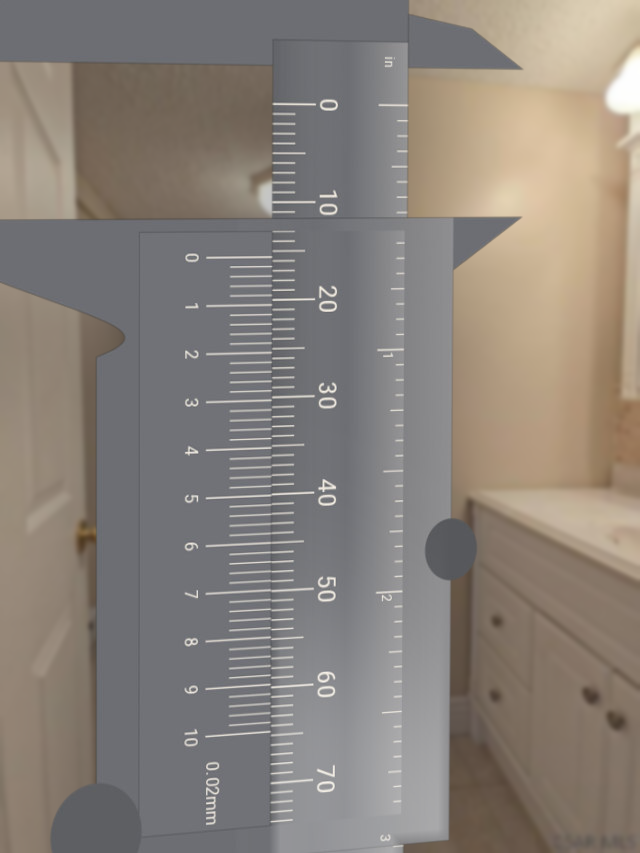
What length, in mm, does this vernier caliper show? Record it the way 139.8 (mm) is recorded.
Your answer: 15.6 (mm)
